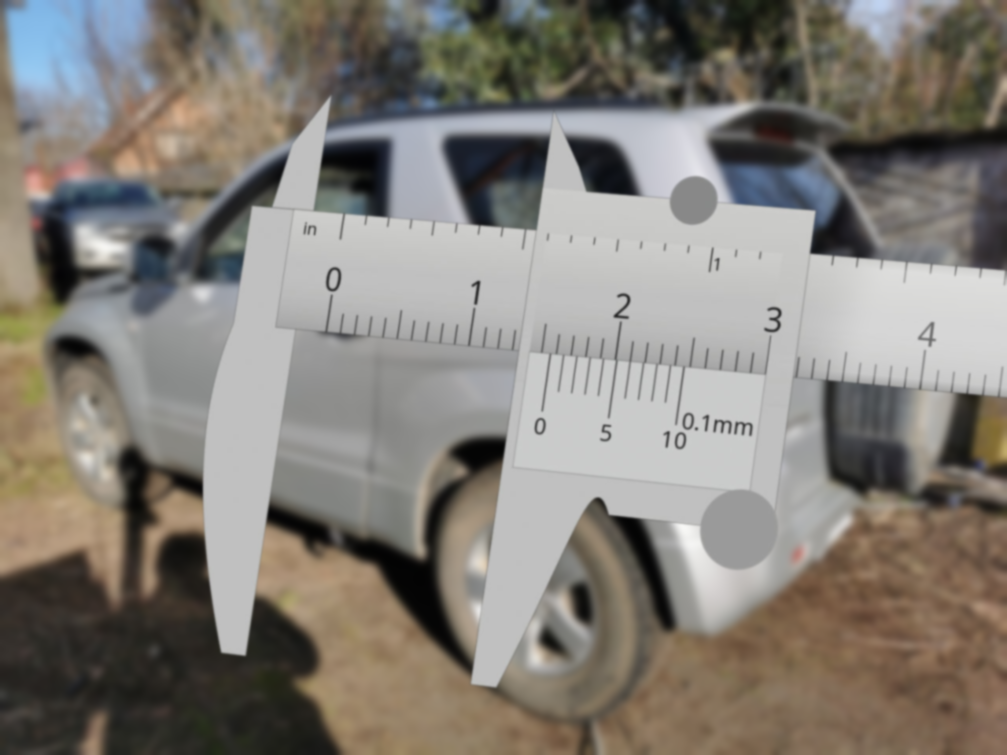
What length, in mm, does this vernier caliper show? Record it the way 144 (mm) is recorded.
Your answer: 15.6 (mm)
